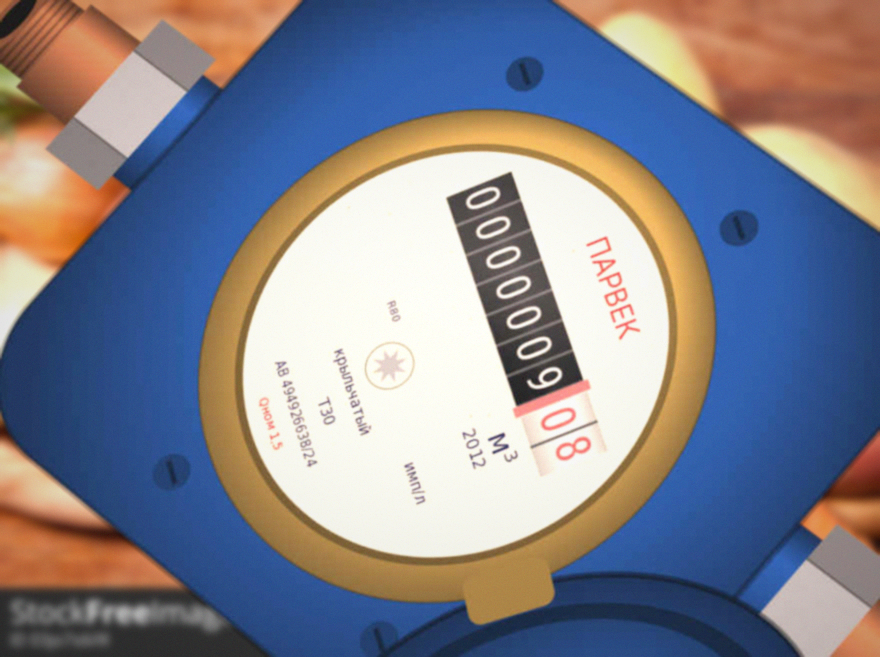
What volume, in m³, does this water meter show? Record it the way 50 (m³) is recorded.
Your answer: 9.08 (m³)
